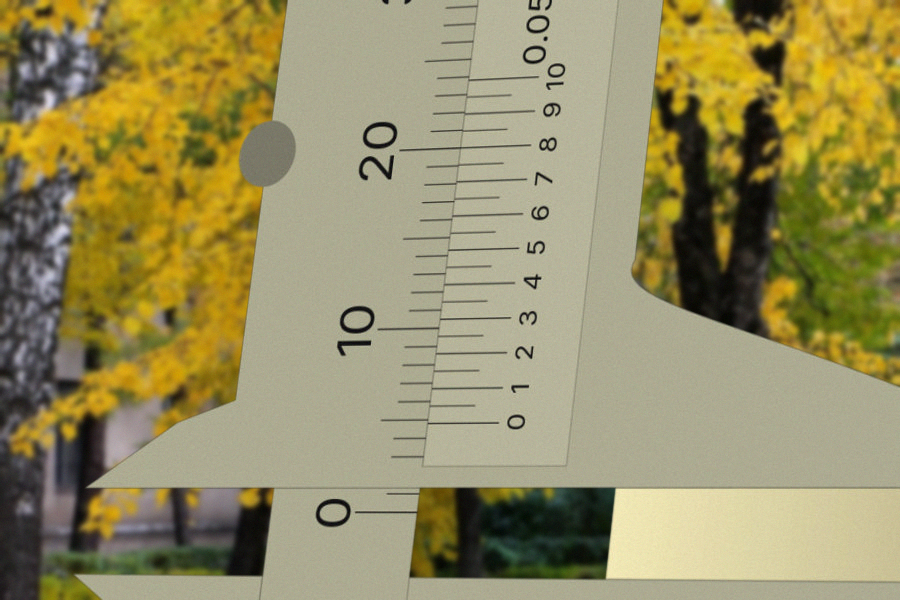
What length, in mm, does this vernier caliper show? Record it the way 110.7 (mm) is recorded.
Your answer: 4.8 (mm)
